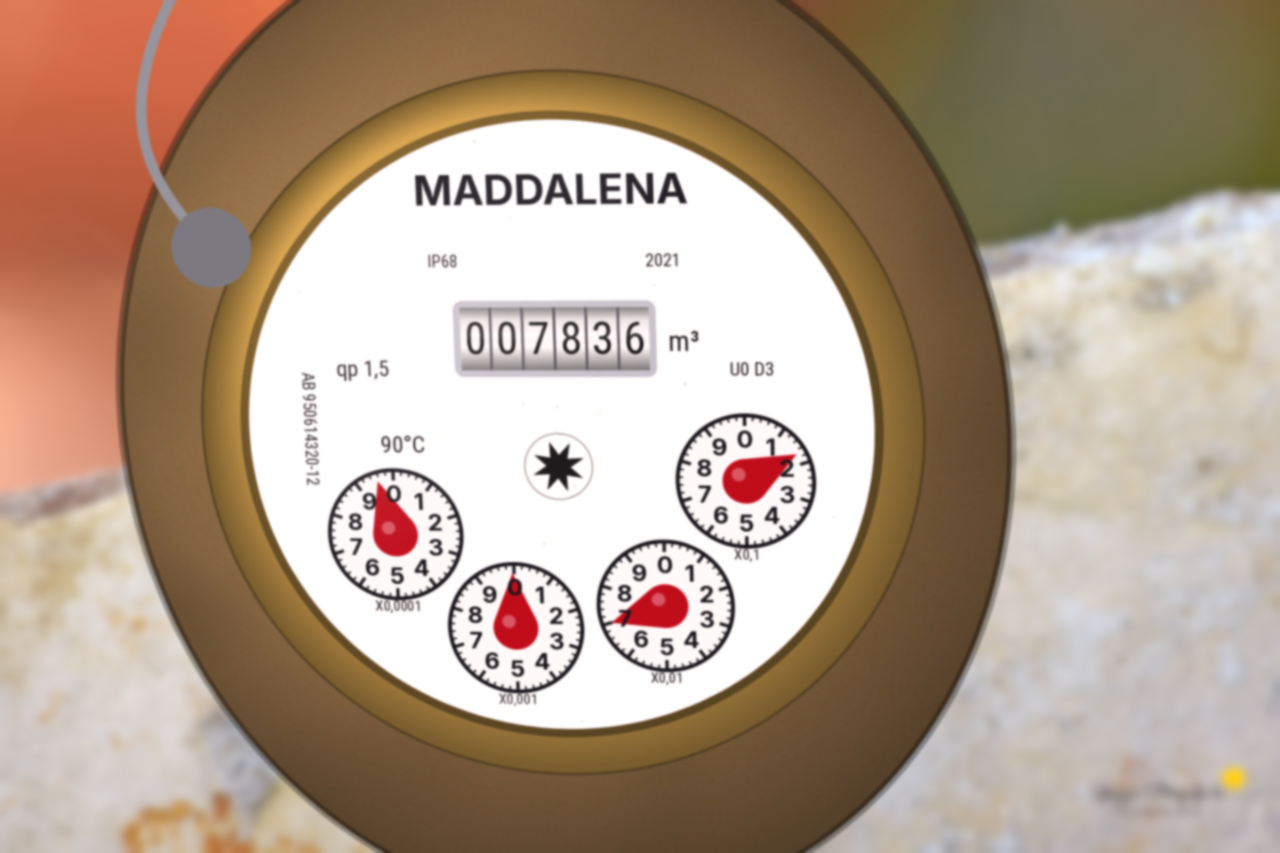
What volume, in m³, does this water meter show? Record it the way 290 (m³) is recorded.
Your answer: 7836.1699 (m³)
